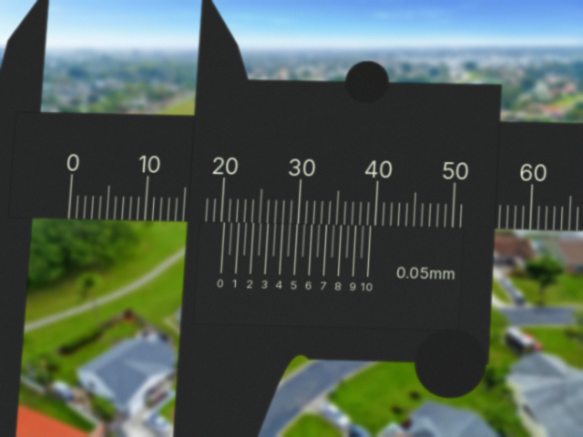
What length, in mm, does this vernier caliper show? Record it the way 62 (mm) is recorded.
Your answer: 20.4 (mm)
